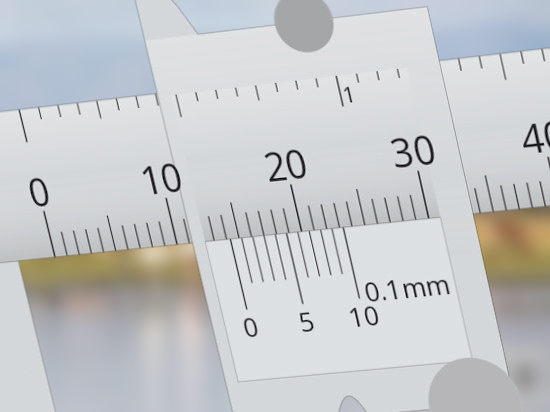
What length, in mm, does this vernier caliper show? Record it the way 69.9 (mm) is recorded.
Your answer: 14.3 (mm)
